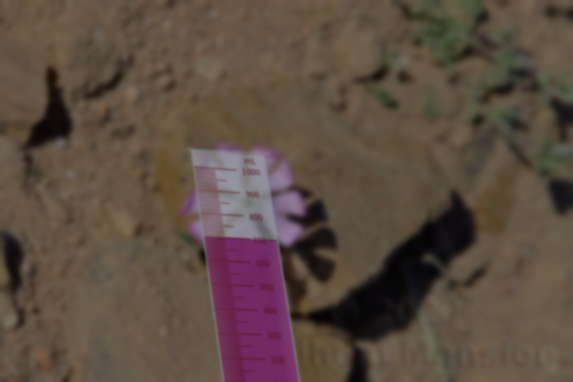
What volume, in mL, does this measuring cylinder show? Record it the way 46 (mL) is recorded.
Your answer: 700 (mL)
